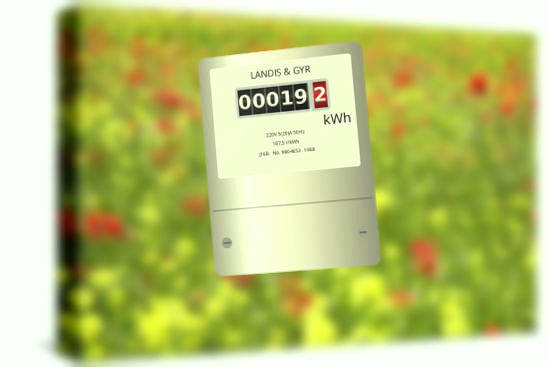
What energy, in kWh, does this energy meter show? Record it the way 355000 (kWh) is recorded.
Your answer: 19.2 (kWh)
